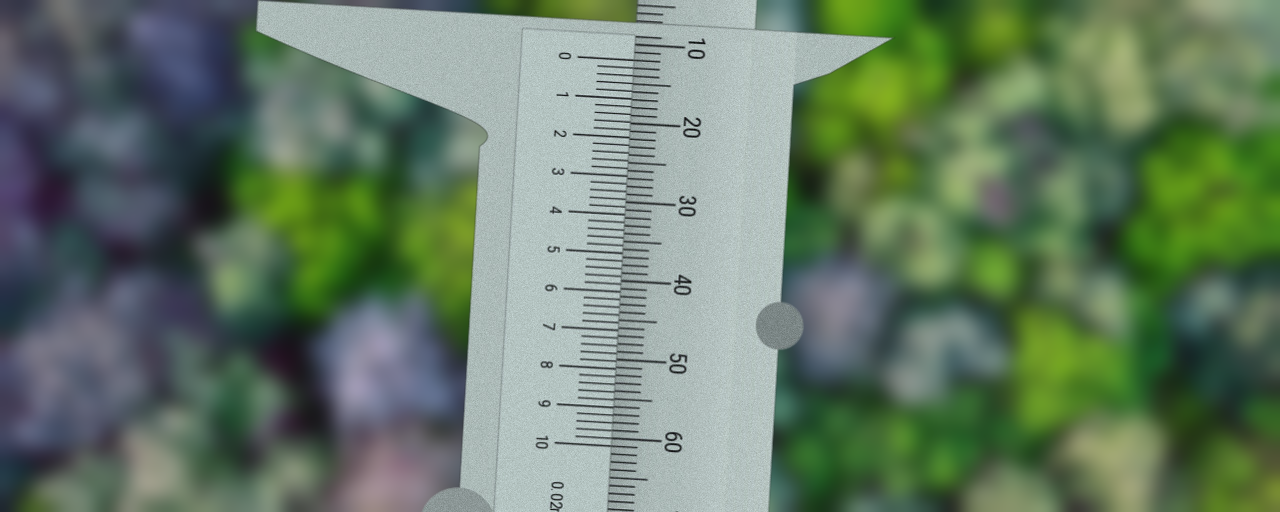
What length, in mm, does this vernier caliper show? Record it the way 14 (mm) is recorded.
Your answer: 12.0 (mm)
